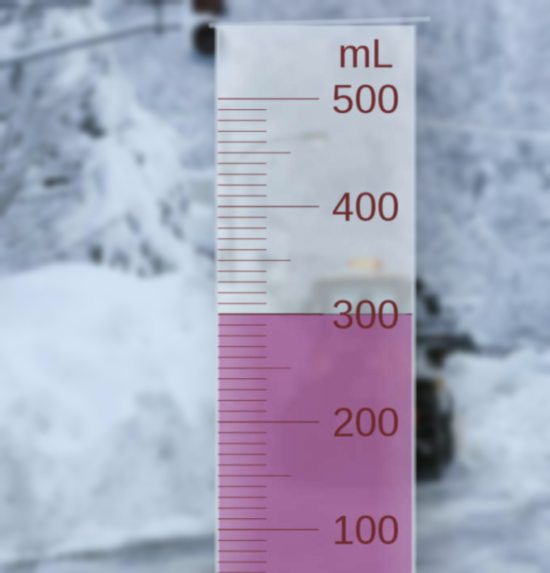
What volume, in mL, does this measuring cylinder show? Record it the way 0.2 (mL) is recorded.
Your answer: 300 (mL)
